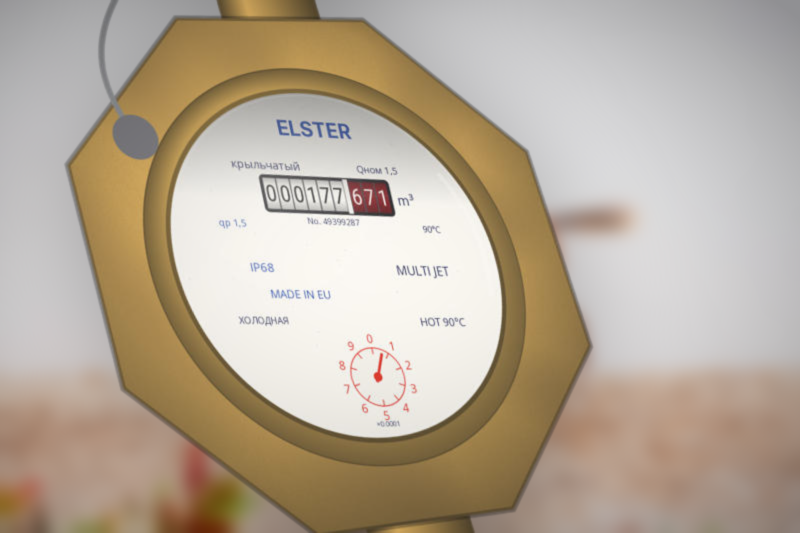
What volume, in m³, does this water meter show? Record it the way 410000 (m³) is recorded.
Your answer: 177.6710 (m³)
